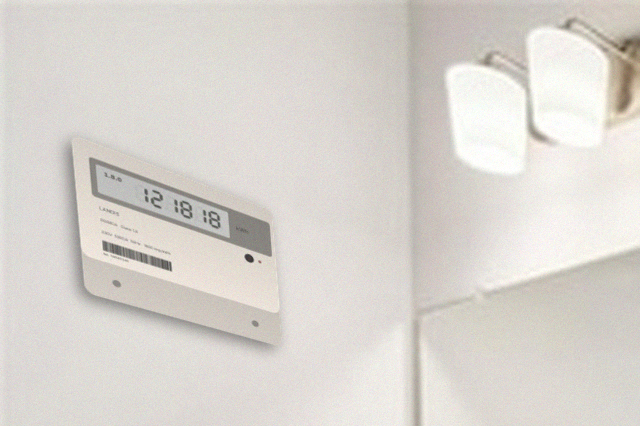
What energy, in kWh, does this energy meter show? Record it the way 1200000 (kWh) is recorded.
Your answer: 121818 (kWh)
